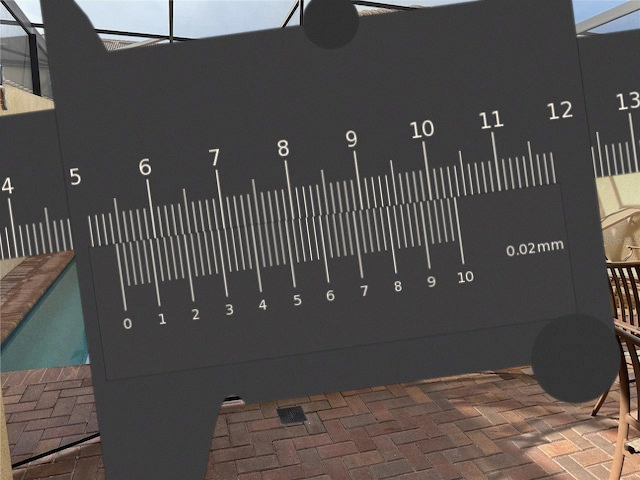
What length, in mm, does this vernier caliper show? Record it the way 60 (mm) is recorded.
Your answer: 54.4 (mm)
